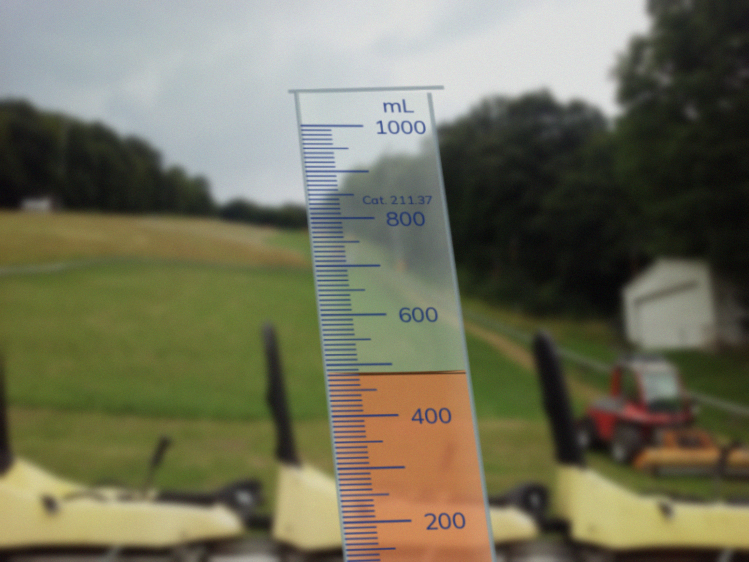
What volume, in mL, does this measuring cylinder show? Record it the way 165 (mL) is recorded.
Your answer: 480 (mL)
